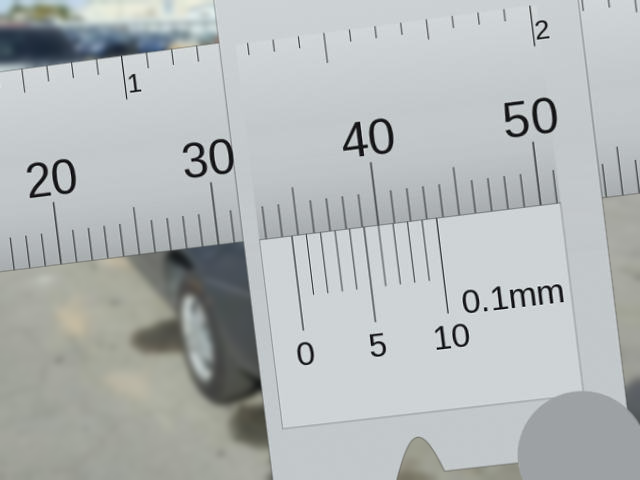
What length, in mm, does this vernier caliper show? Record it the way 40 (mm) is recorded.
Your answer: 34.6 (mm)
